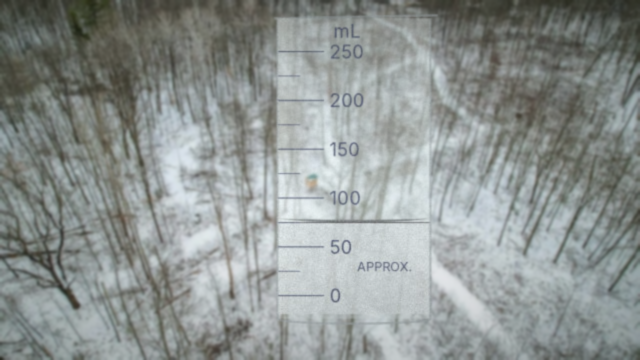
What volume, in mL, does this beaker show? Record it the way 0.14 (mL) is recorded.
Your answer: 75 (mL)
